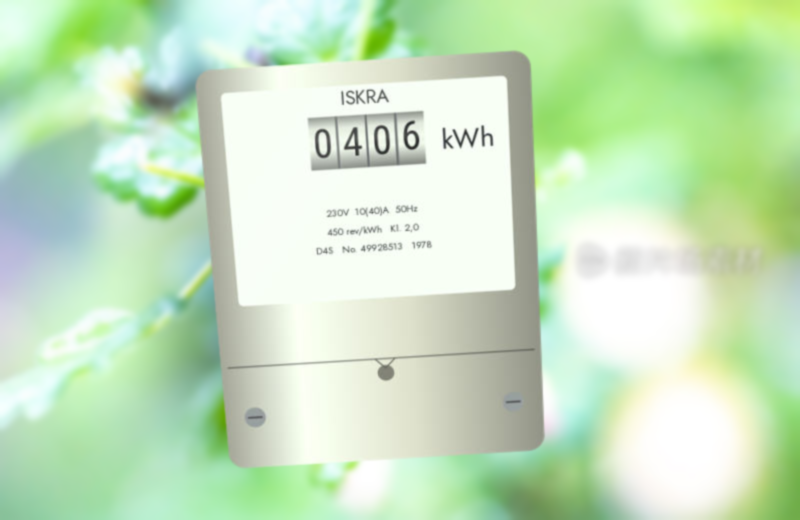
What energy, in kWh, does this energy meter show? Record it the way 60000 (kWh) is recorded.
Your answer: 406 (kWh)
